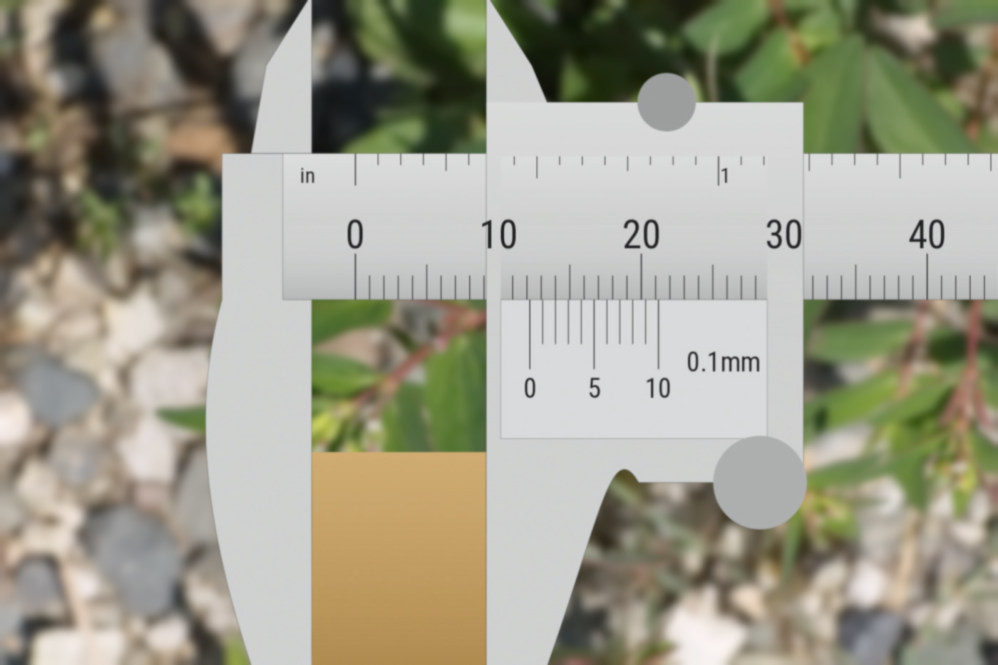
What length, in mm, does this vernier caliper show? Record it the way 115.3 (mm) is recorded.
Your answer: 12.2 (mm)
